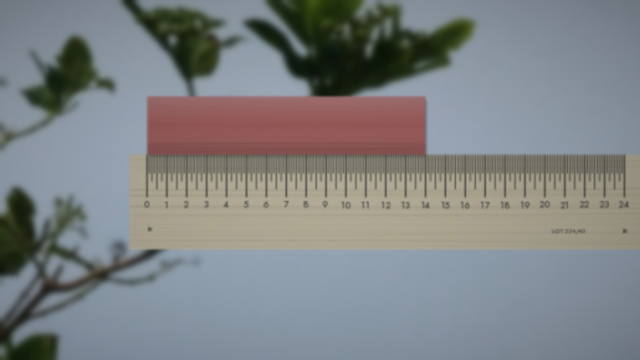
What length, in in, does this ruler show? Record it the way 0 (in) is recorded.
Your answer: 14 (in)
